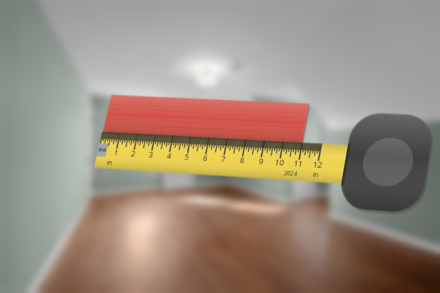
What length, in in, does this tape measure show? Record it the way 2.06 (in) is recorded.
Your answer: 11 (in)
